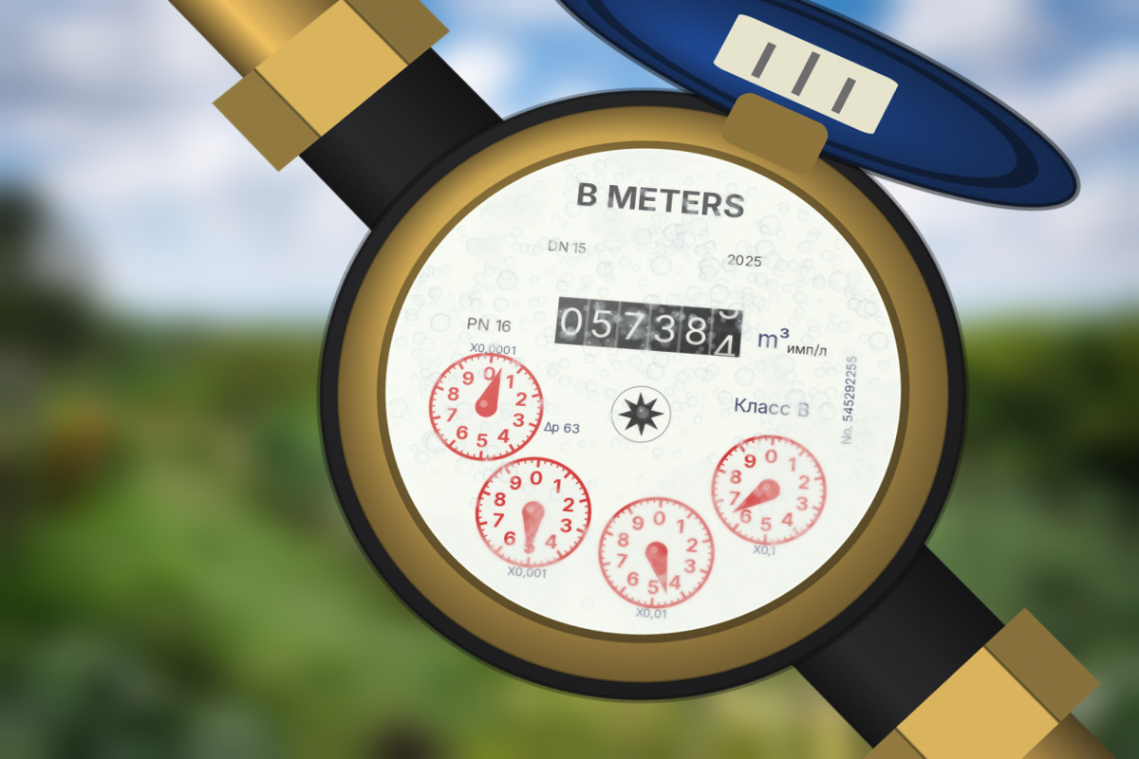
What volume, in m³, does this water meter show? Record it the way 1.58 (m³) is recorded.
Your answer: 57383.6450 (m³)
